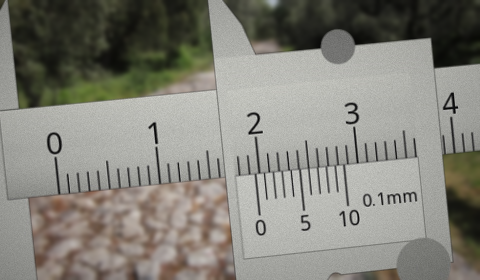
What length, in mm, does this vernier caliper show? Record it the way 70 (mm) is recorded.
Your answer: 19.6 (mm)
